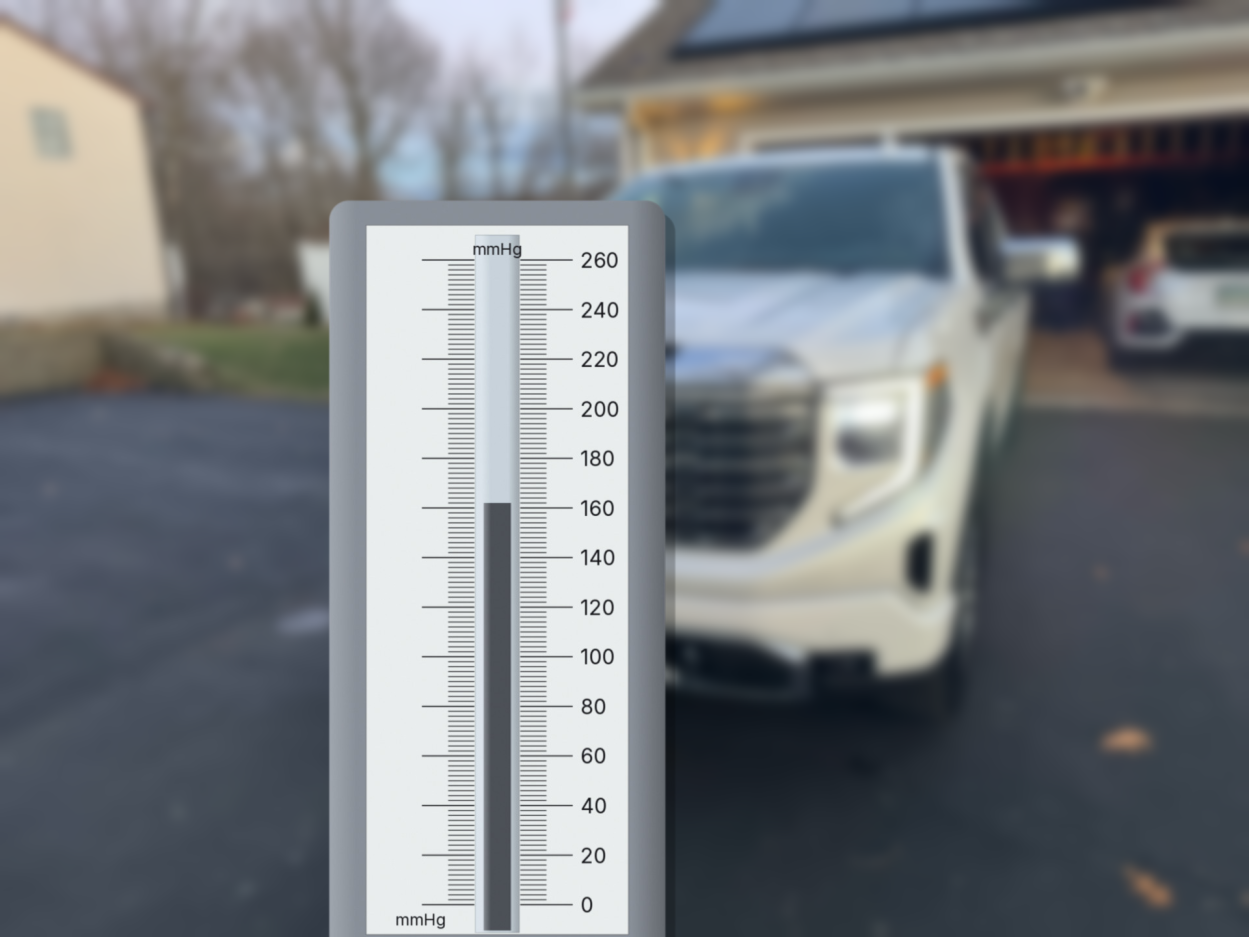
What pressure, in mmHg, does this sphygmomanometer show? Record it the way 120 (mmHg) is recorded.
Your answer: 162 (mmHg)
